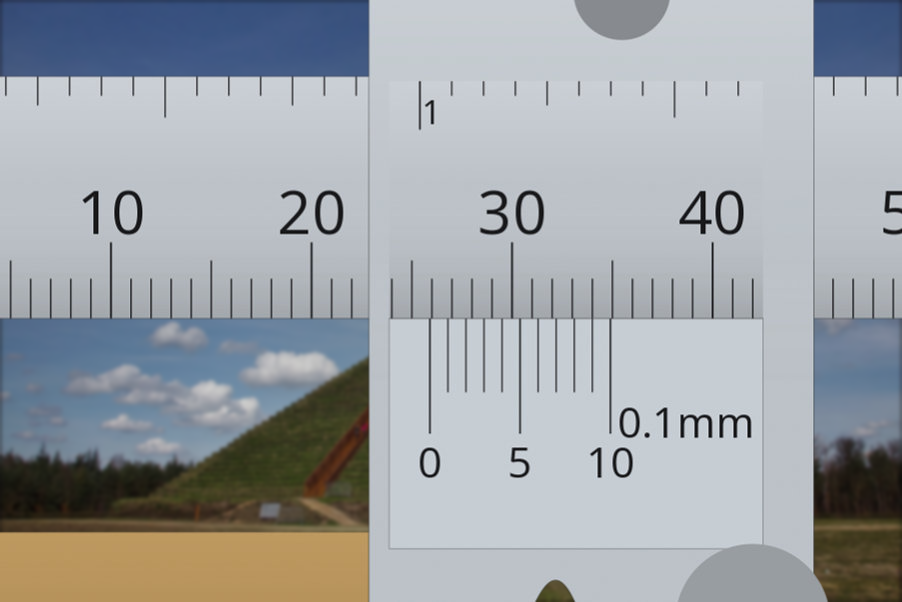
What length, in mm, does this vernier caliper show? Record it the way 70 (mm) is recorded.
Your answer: 25.9 (mm)
